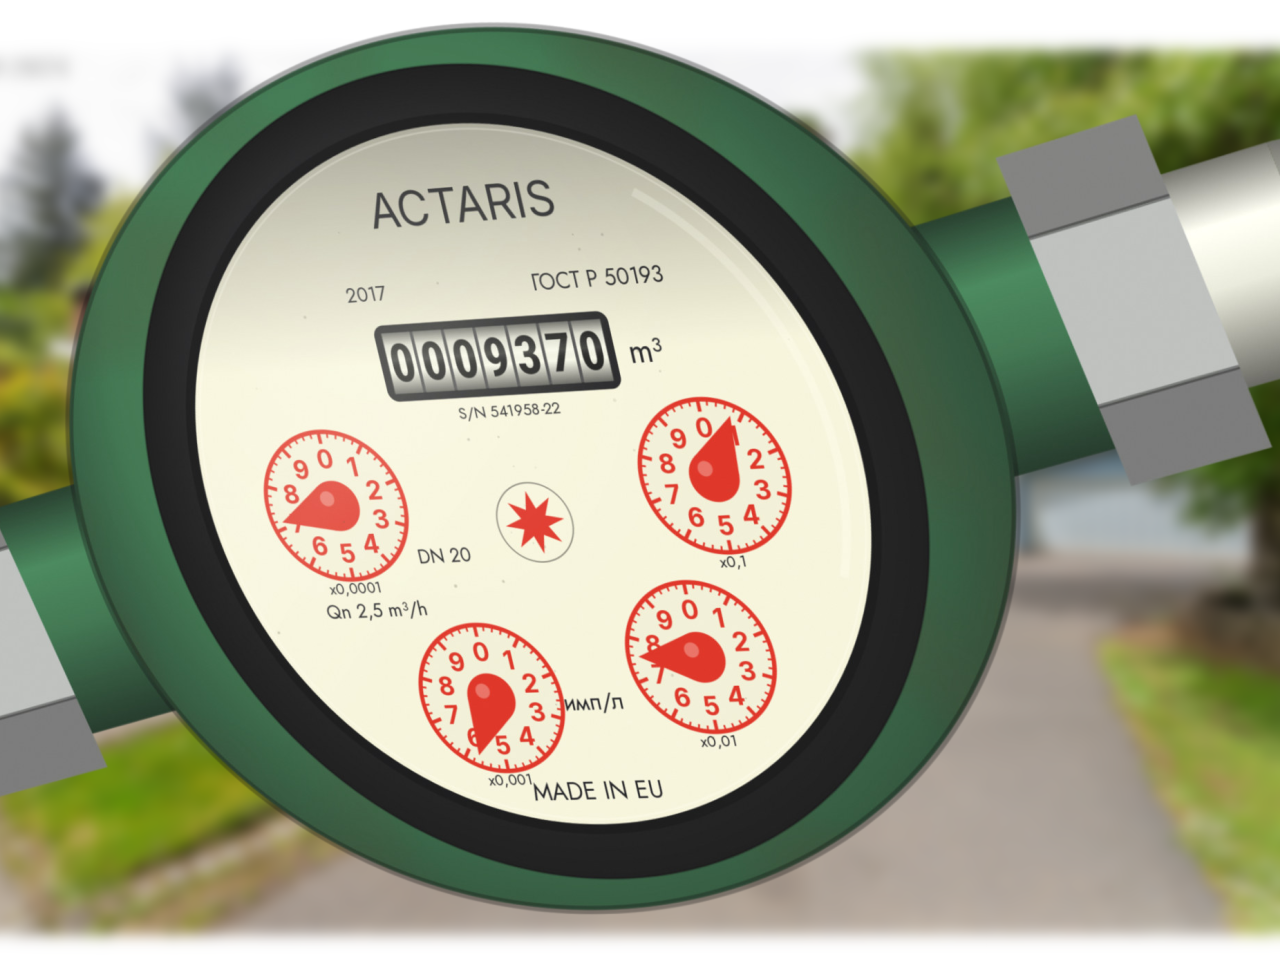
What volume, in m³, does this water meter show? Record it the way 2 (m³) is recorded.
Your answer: 9370.0757 (m³)
